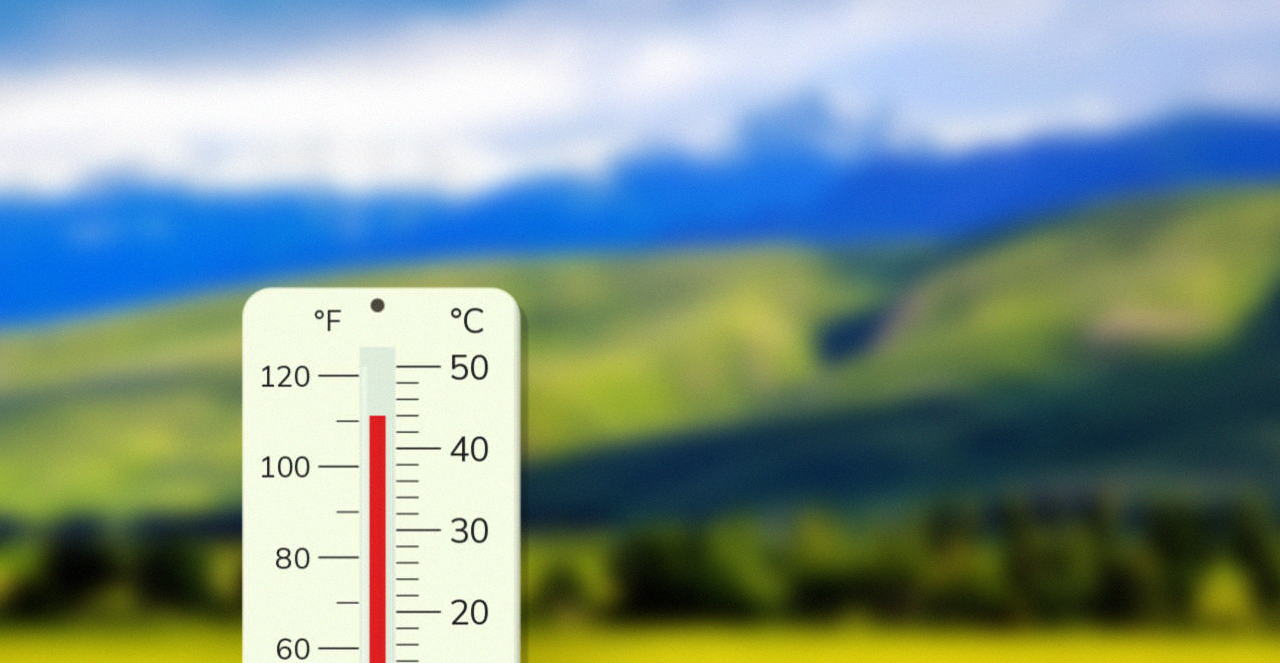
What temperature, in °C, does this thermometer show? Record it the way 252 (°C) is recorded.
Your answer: 44 (°C)
